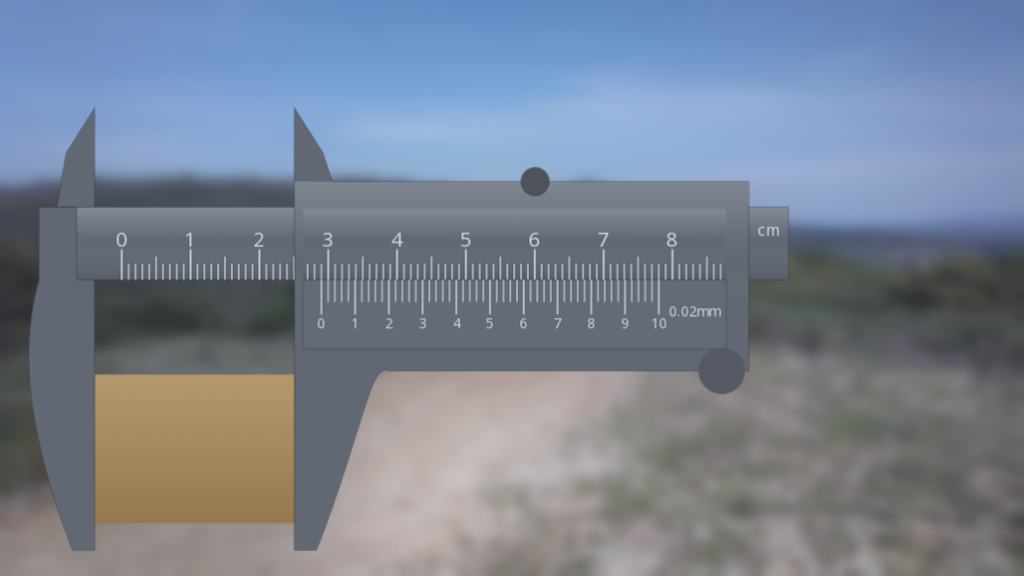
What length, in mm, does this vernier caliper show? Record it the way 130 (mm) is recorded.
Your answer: 29.0 (mm)
